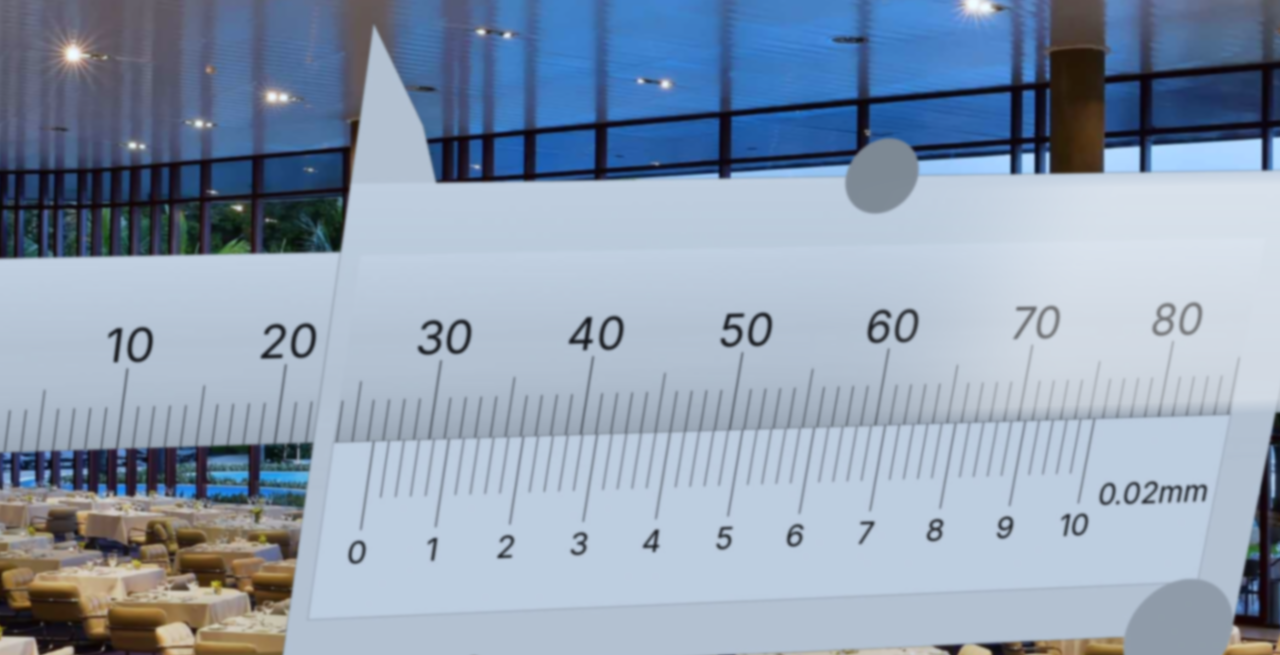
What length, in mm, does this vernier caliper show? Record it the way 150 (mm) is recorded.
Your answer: 26.4 (mm)
